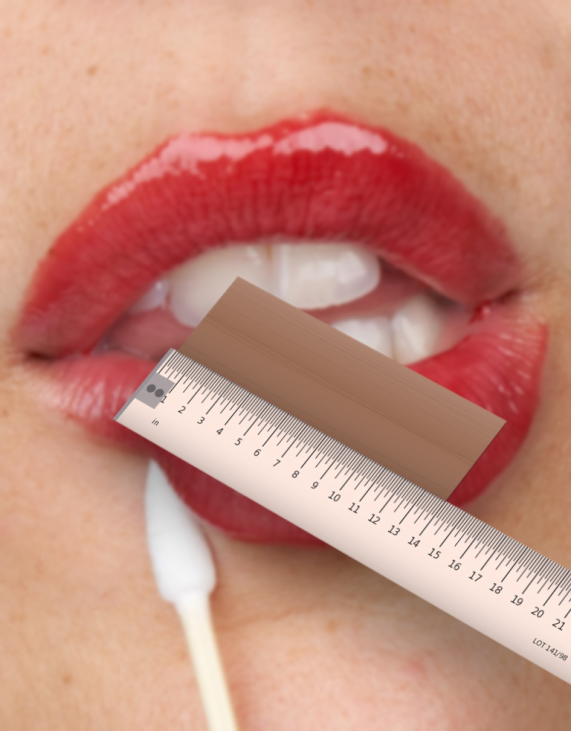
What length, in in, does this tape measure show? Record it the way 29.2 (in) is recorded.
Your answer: 14 (in)
